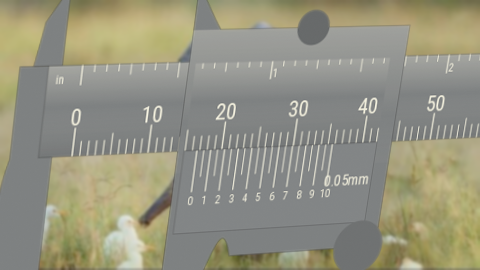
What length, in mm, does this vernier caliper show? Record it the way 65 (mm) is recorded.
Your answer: 16.6 (mm)
